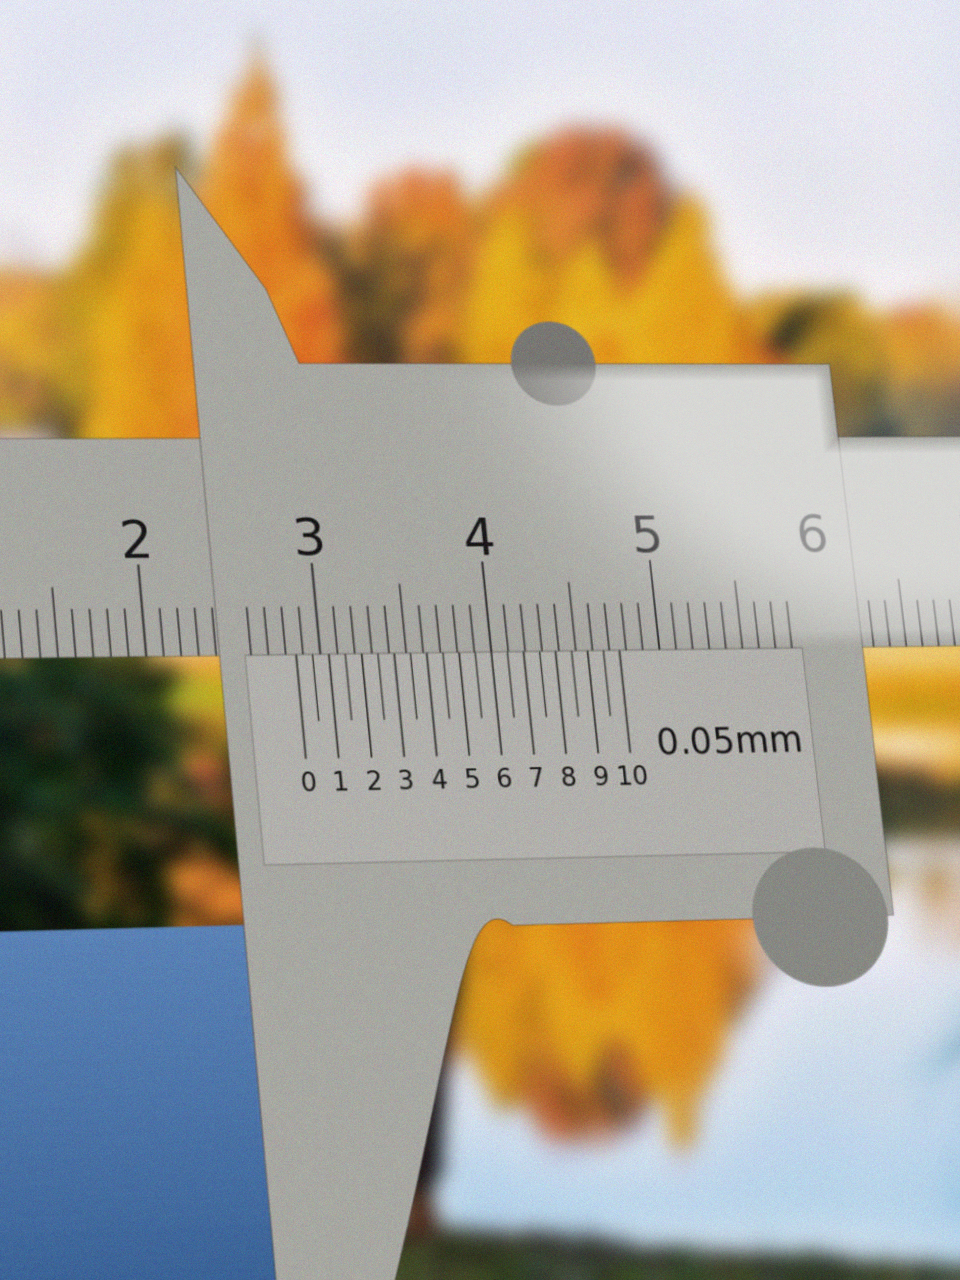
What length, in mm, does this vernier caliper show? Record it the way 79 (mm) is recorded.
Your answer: 28.6 (mm)
